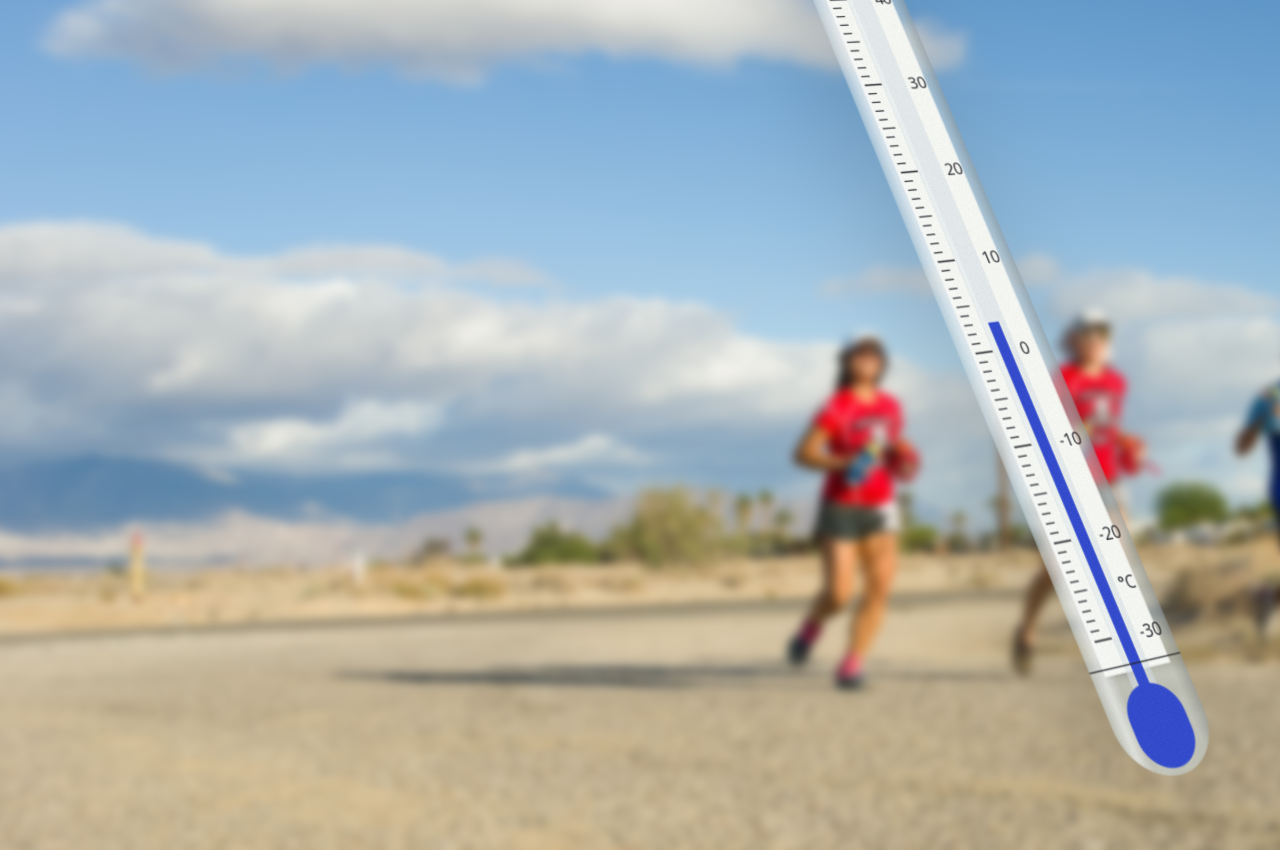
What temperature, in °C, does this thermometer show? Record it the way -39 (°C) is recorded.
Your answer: 3 (°C)
